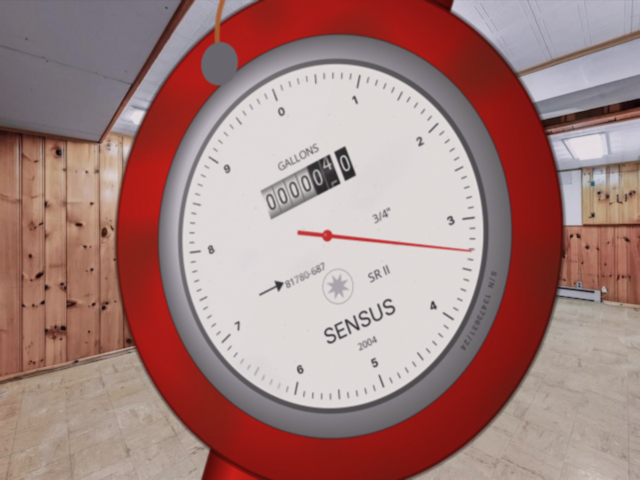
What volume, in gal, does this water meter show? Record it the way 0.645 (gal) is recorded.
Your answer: 43.3 (gal)
